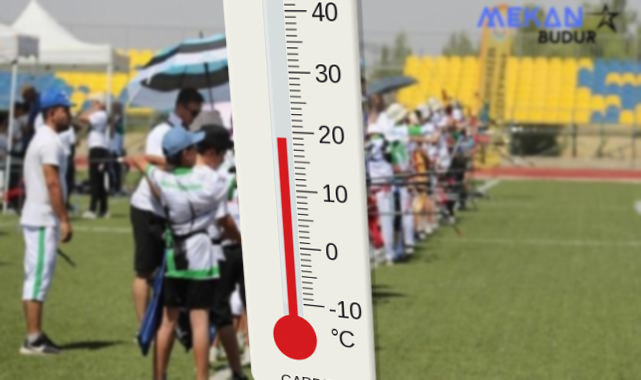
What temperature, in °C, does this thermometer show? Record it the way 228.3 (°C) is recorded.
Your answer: 19 (°C)
